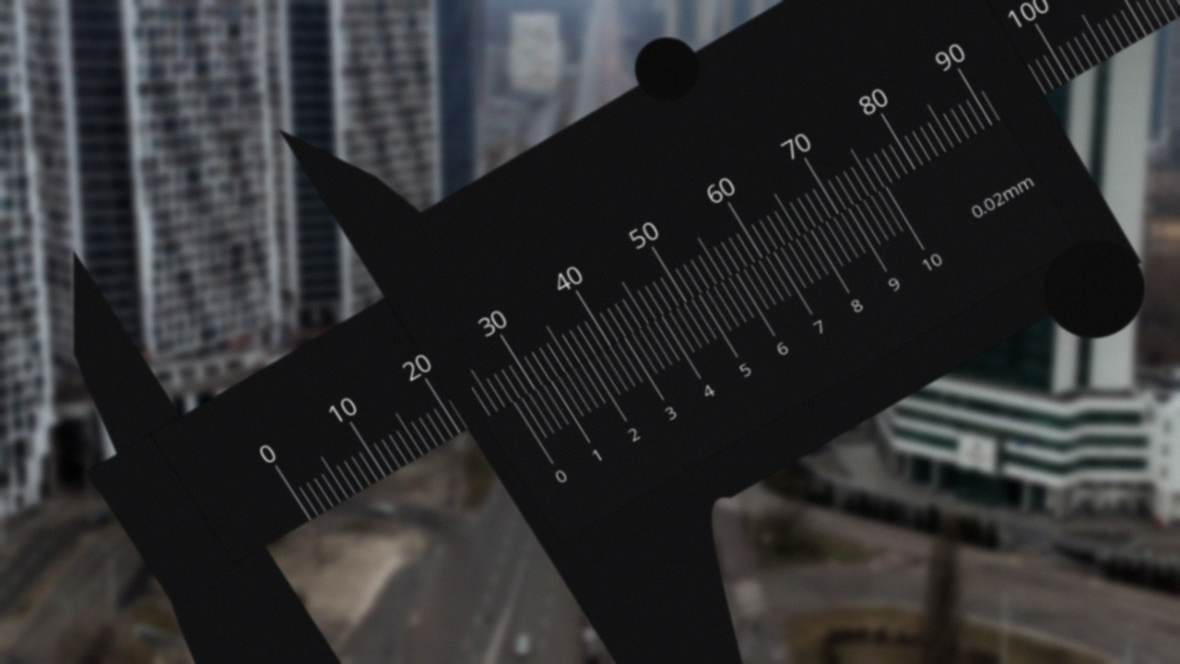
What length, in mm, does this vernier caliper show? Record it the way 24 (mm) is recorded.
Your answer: 27.2 (mm)
